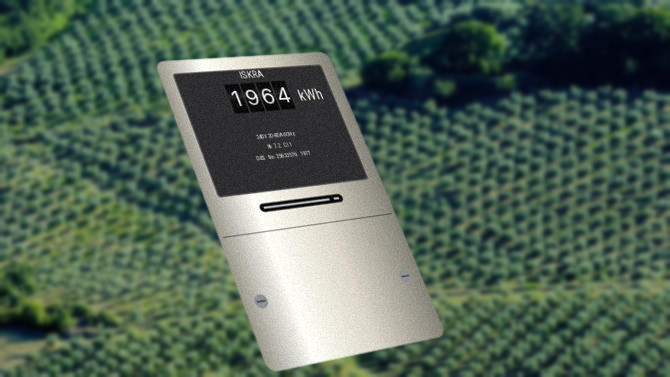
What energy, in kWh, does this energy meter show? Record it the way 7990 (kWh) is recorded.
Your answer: 1964 (kWh)
